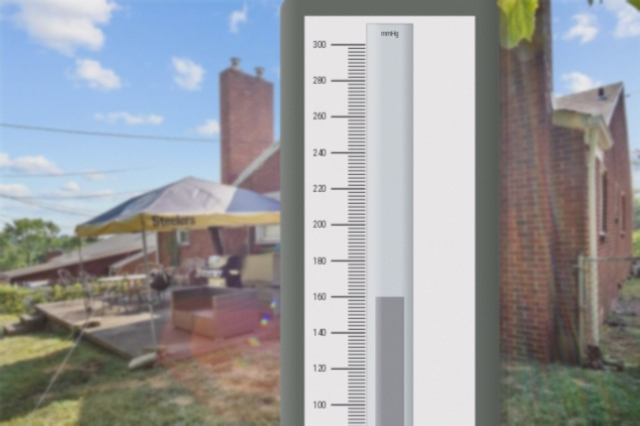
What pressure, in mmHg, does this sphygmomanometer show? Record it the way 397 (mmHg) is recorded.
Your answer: 160 (mmHg)
